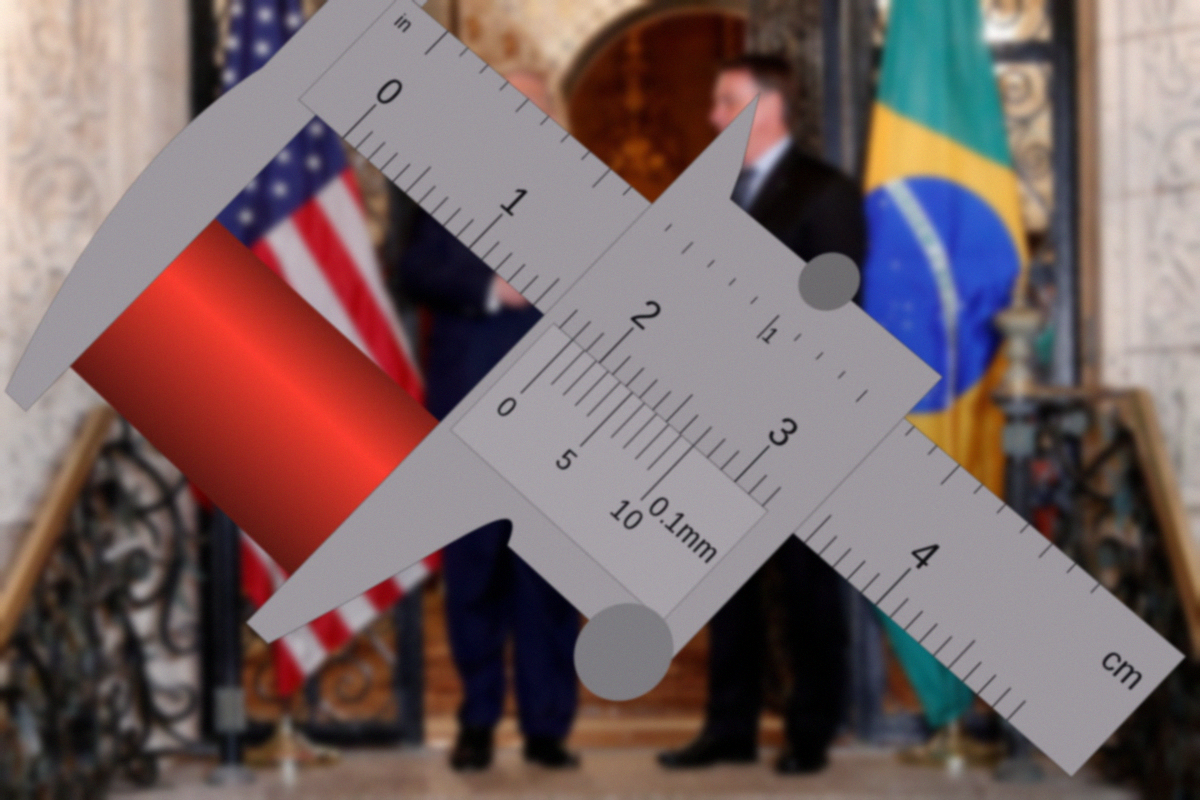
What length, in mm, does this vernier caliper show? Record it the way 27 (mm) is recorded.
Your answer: 18.0 (mm)
